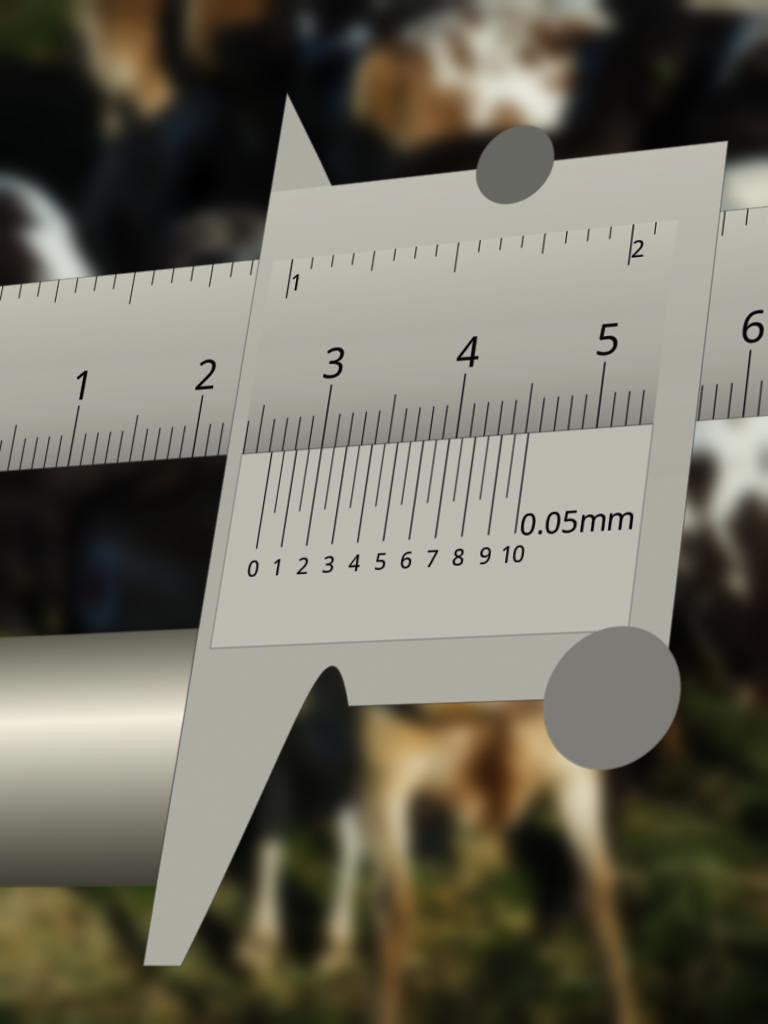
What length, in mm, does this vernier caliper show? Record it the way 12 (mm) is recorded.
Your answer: 26.2 (mm)
